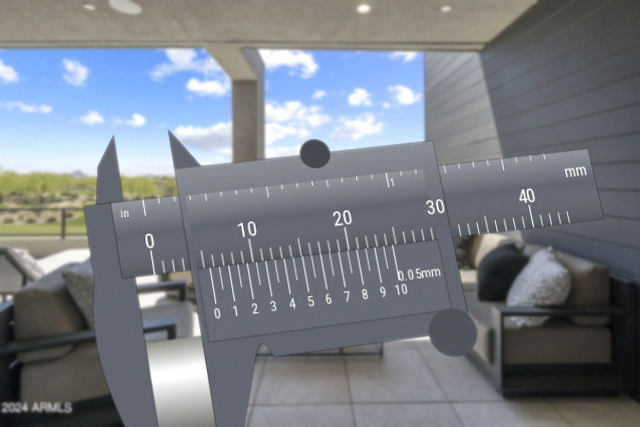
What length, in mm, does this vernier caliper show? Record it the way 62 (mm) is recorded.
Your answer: 5.6 (mm)
